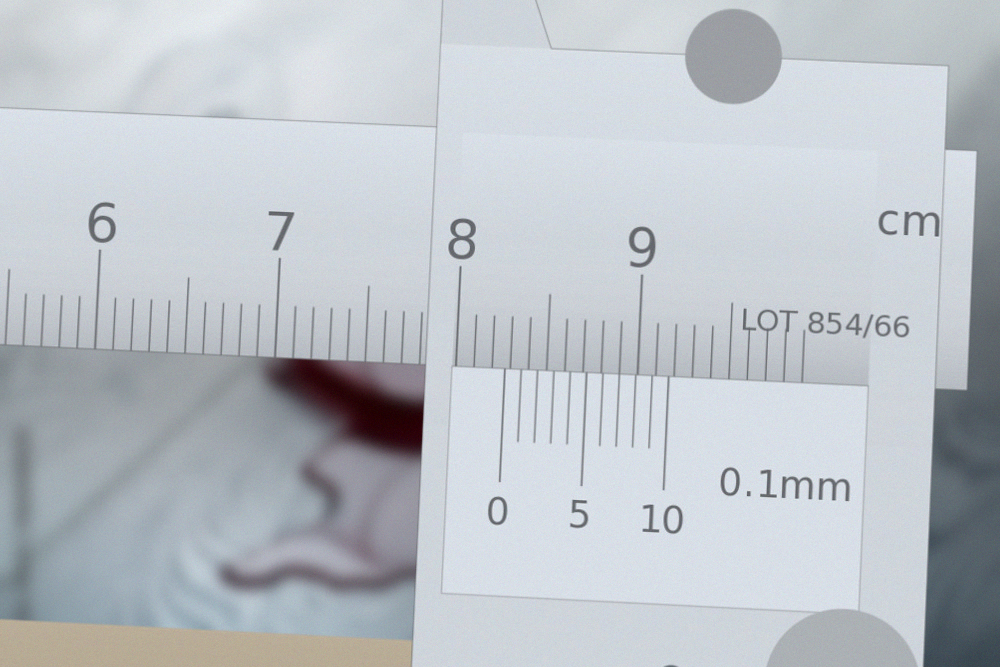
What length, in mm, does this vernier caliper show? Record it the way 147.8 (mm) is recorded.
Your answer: 82.7 (mm)
